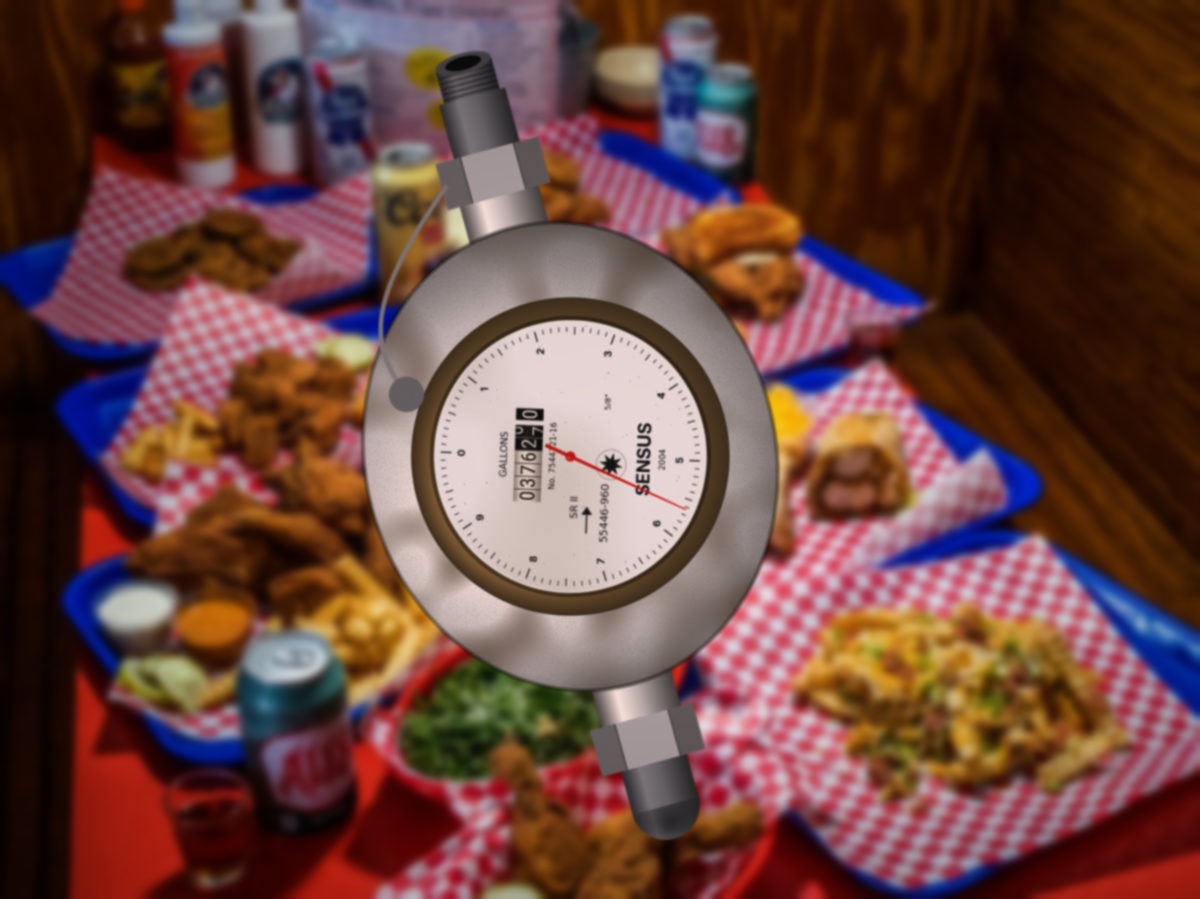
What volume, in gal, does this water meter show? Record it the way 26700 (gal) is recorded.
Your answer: 376265.6 (gal)
